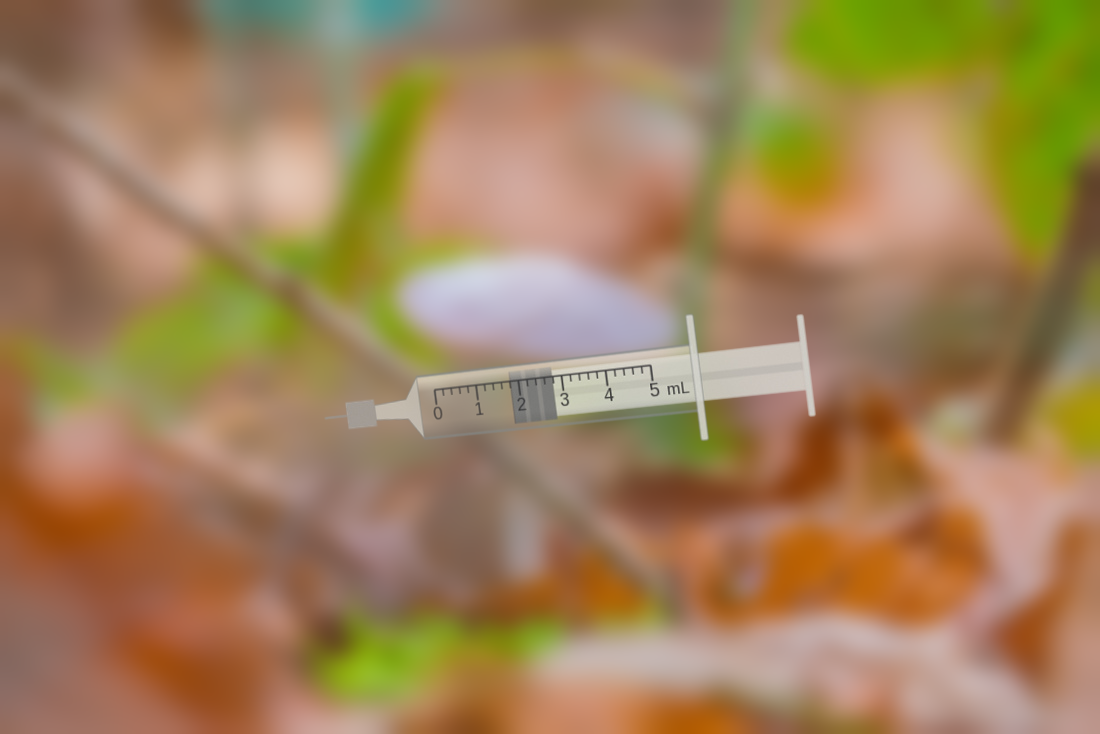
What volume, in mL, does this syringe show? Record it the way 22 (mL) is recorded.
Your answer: 1.8 (mL)
